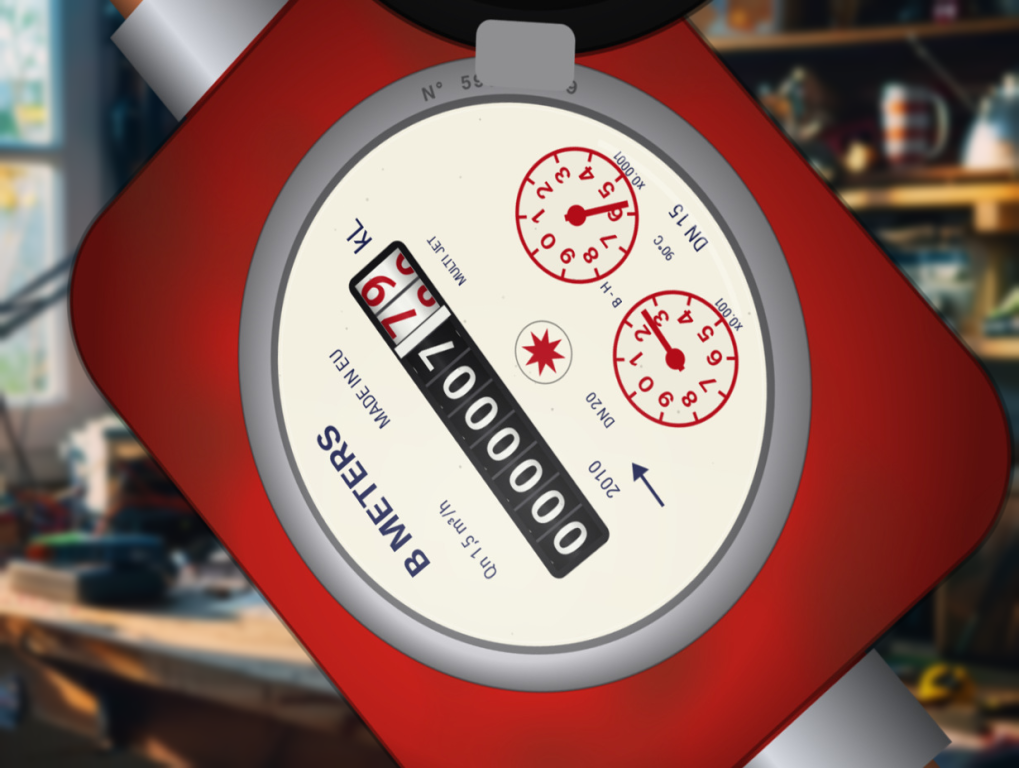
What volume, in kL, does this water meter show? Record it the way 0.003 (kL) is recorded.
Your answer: 7.7925 (kL)
